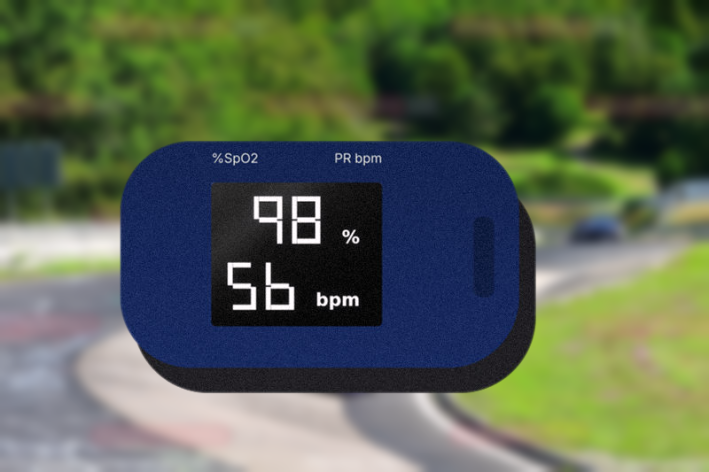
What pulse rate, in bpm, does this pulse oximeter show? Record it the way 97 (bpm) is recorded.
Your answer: 56 (bpm)
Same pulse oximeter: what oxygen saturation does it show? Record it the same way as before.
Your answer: 98 (%)
